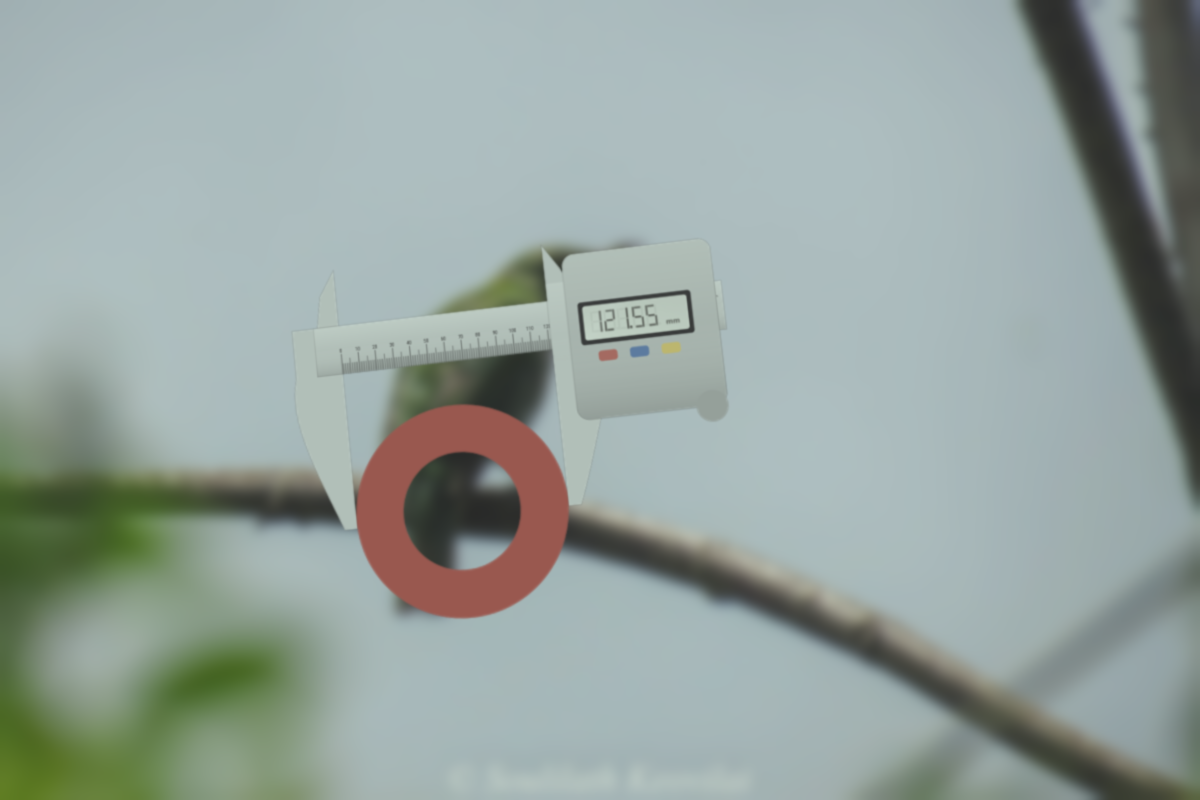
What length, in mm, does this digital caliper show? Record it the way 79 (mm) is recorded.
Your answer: 121.55 (mm)
